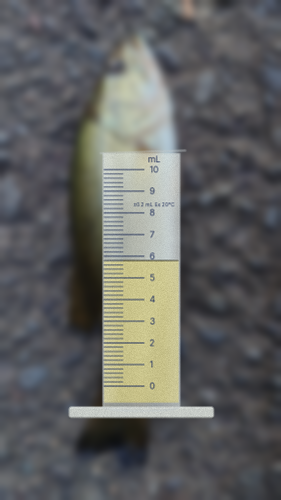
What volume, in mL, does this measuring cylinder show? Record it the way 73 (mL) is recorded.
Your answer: 5.8 (mL)
